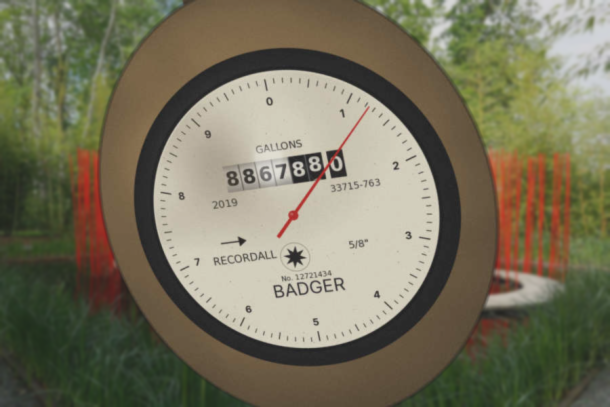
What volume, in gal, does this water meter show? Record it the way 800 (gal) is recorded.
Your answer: 8867881.2 (gal)
